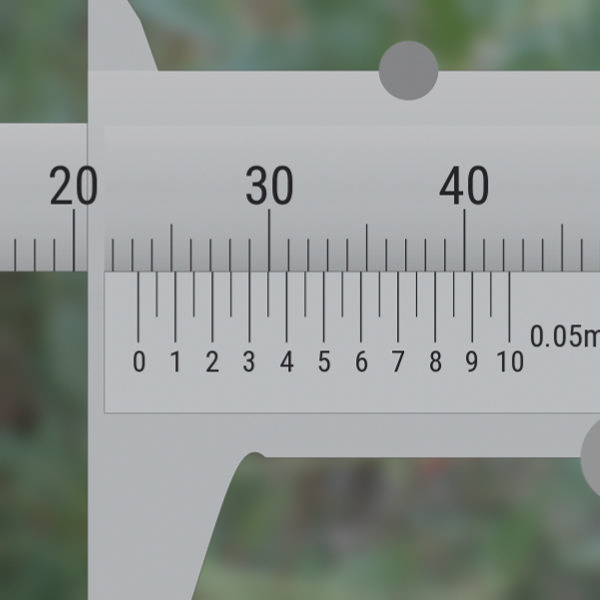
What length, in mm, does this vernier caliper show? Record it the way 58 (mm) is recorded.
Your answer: 23.3 (mm)
